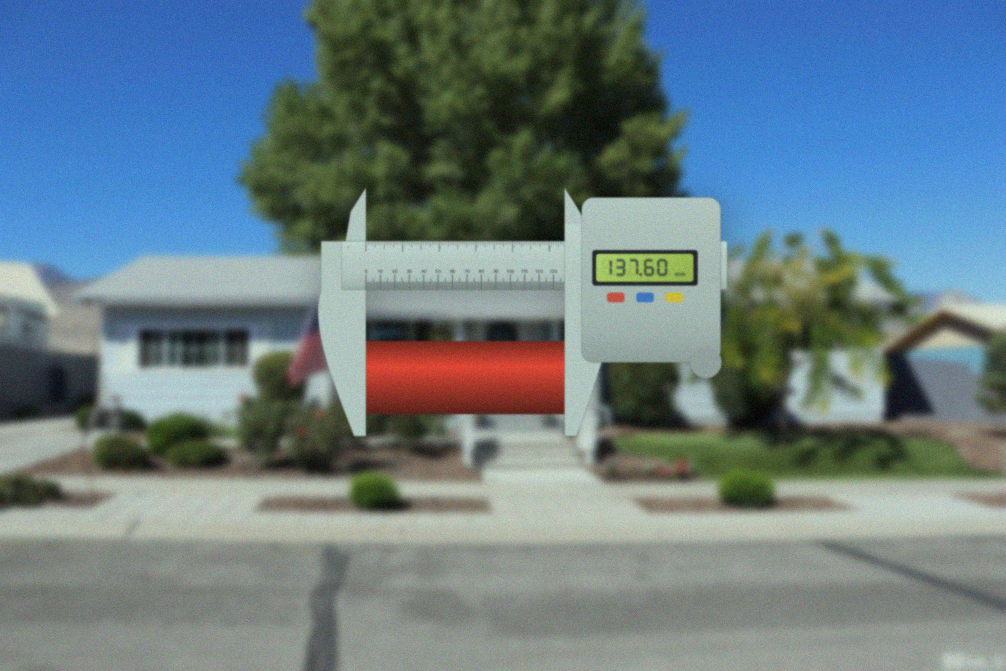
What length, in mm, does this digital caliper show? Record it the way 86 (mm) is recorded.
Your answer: 137.60 (mm)
